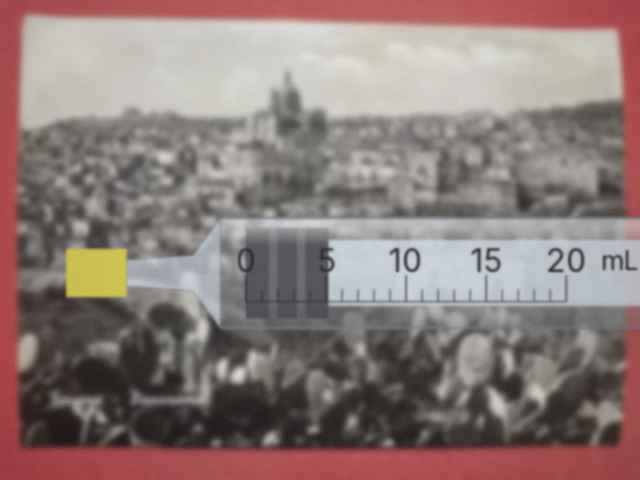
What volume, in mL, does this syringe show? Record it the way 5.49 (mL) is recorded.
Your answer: 0 (mL)
